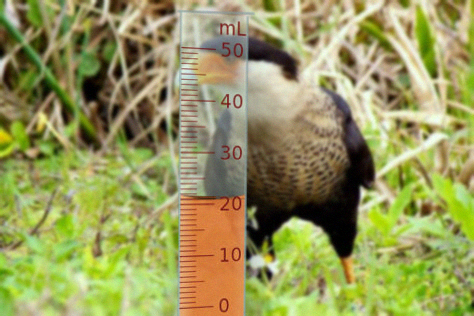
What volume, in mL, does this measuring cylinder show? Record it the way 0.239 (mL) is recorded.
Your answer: 21 (mL)
